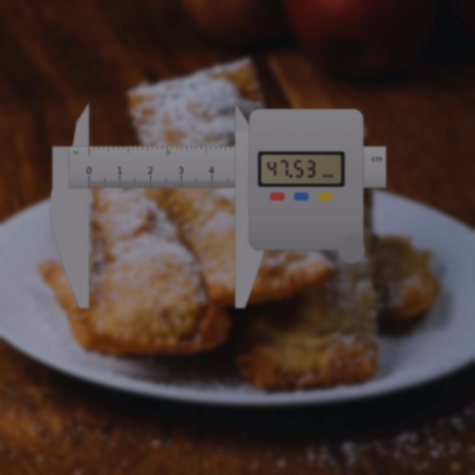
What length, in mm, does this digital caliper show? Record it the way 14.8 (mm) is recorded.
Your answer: 47.53 (mm)
